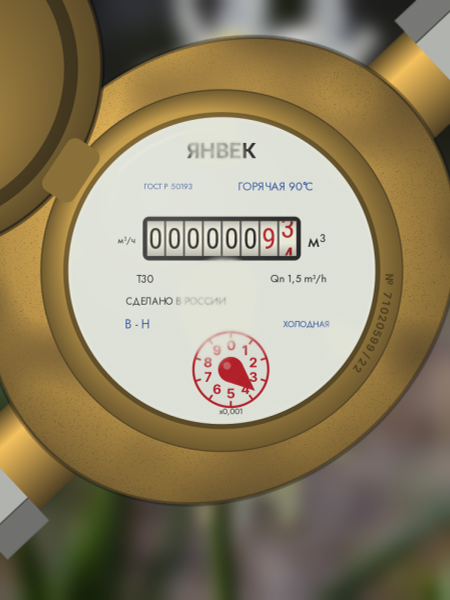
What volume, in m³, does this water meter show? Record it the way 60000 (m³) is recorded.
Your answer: 0.933 (m³)
